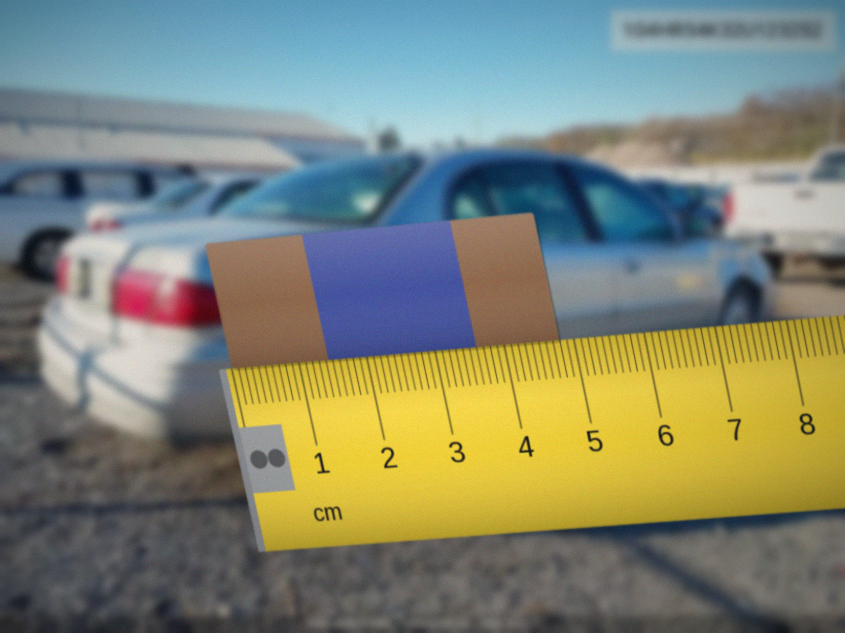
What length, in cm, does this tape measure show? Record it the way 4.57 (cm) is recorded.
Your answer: 4.8 (cm)
